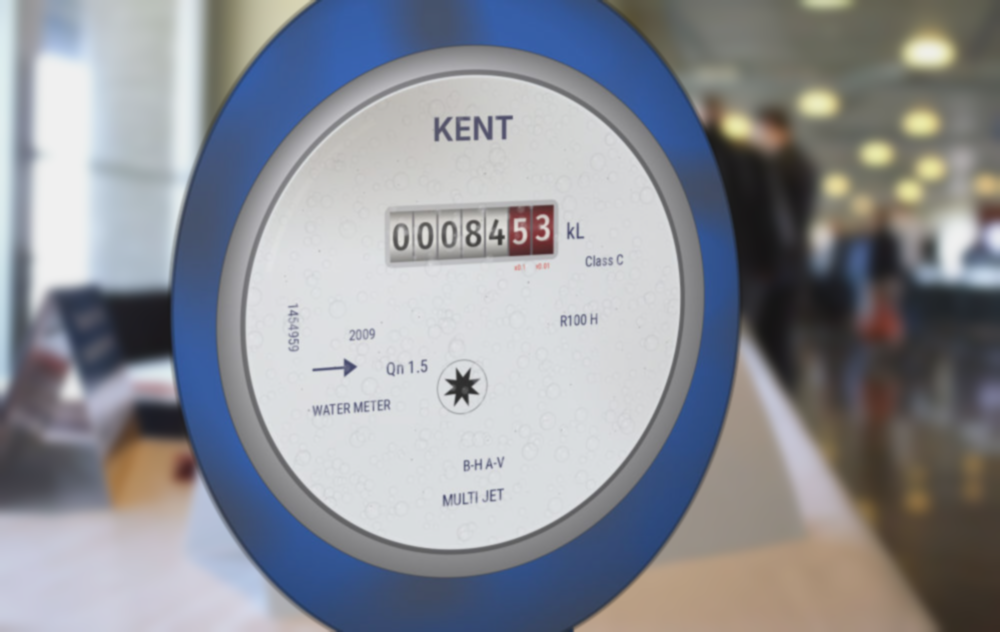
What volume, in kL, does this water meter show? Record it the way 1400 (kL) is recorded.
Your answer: 84.53 (kL)
